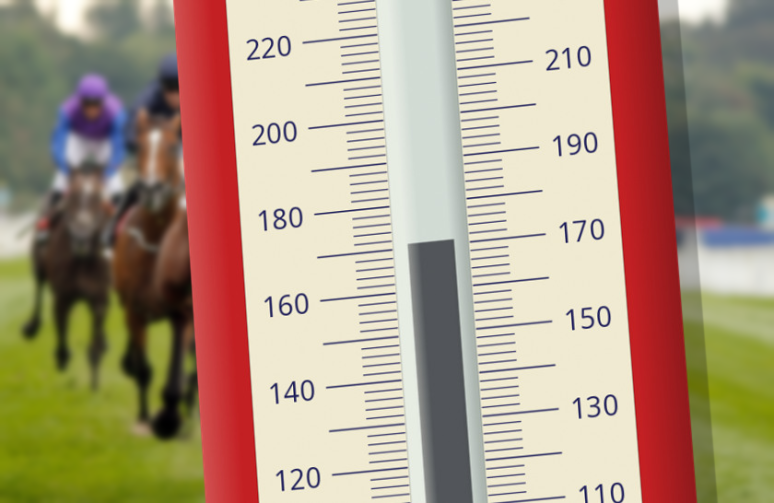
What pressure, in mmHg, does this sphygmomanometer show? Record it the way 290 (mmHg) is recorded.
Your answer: 171 (mmHg)
